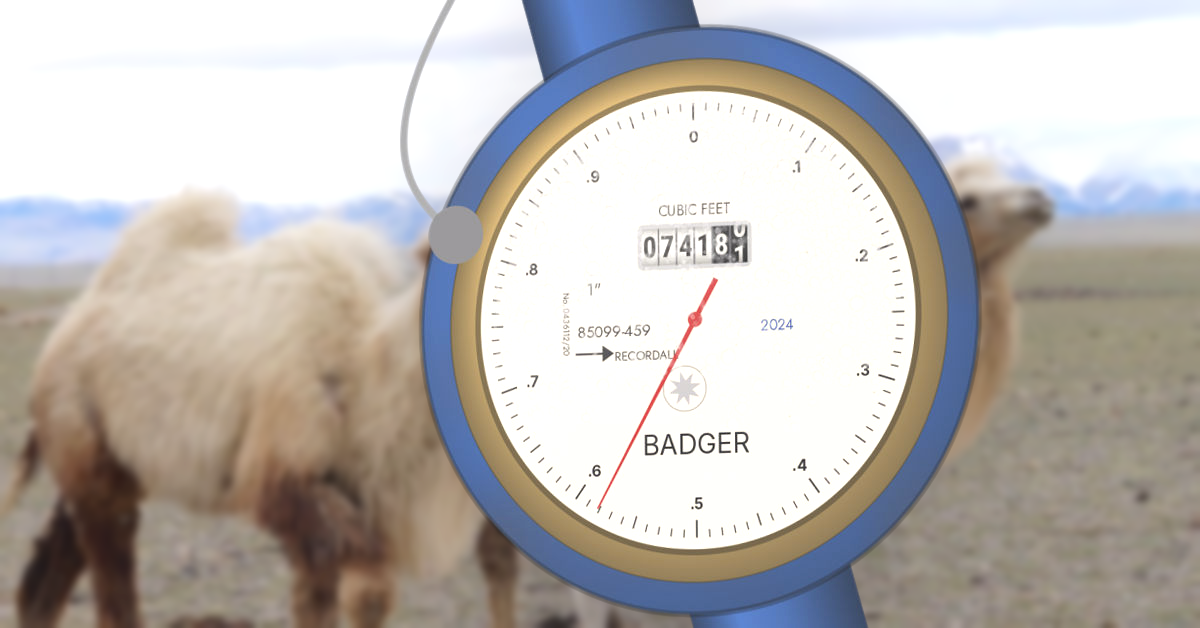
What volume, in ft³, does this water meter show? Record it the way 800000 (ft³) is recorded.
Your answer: 74180.58 (ft³)
